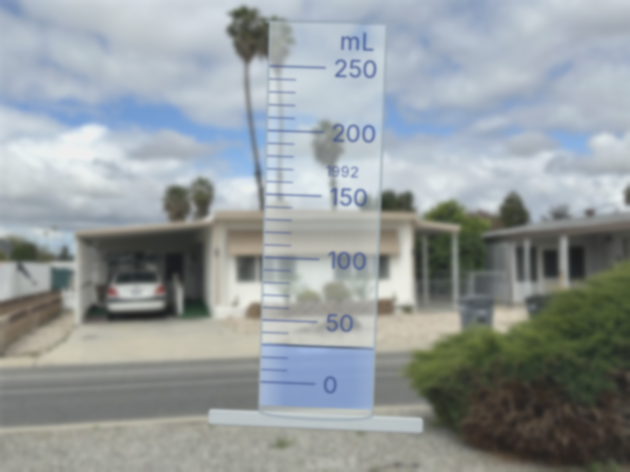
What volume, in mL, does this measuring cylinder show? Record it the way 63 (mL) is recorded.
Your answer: 30 (mL)
